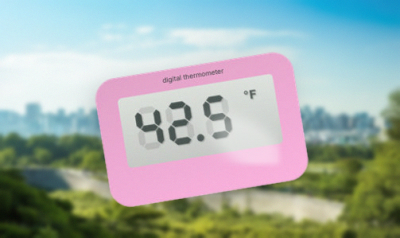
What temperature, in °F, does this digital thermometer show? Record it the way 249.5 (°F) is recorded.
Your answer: 42.5 (°F)
